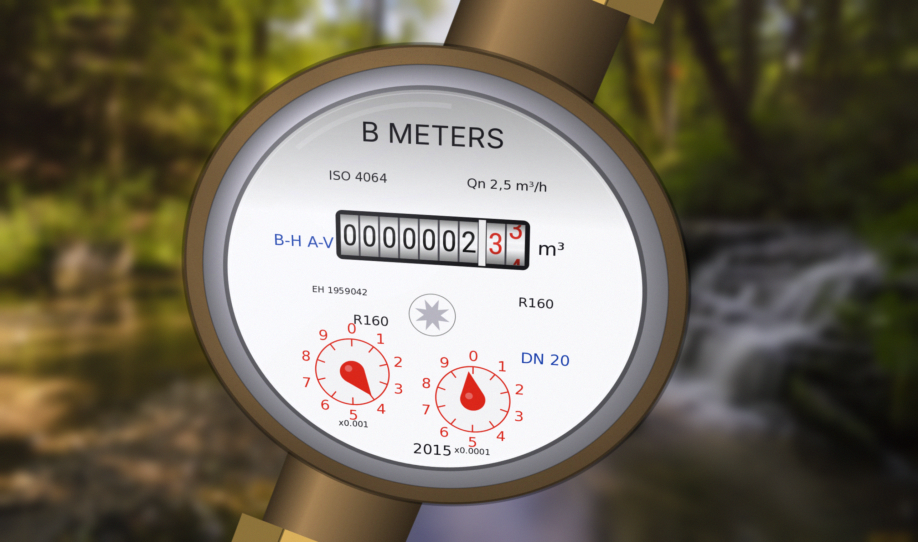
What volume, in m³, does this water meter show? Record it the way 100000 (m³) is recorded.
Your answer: 2.3339 (m³)
